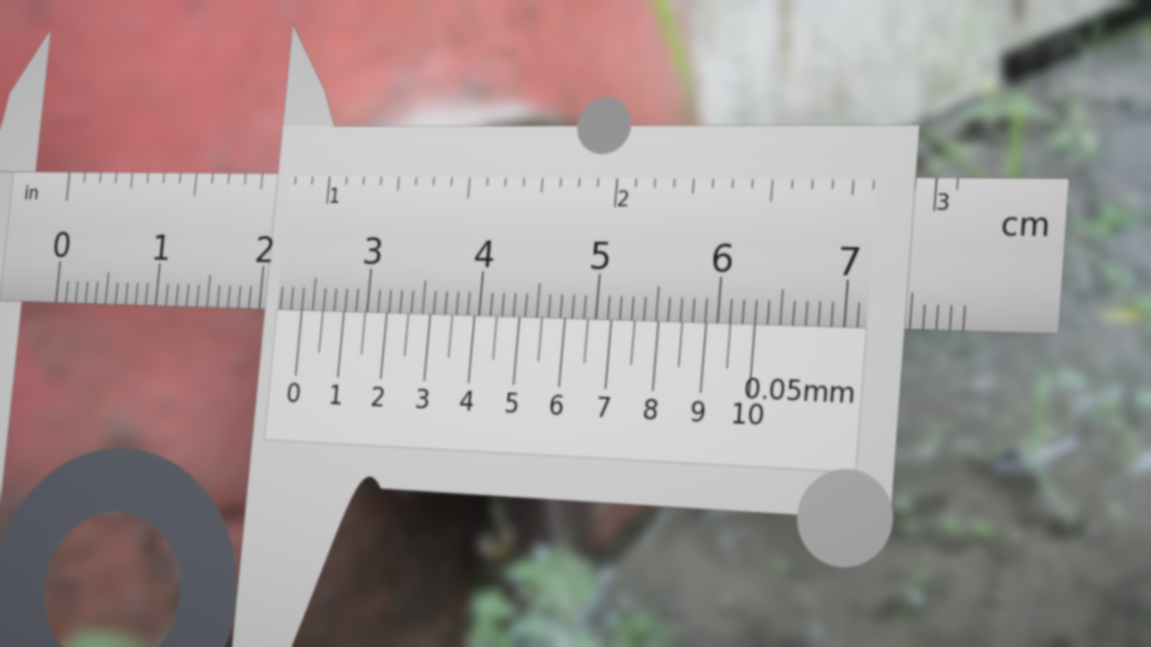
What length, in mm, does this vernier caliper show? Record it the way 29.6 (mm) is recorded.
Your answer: 24.0 (mm)
